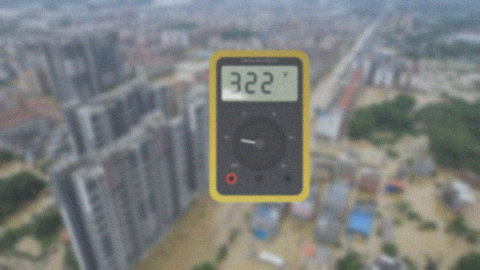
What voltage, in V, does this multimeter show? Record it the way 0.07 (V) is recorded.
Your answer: 322 (V)
